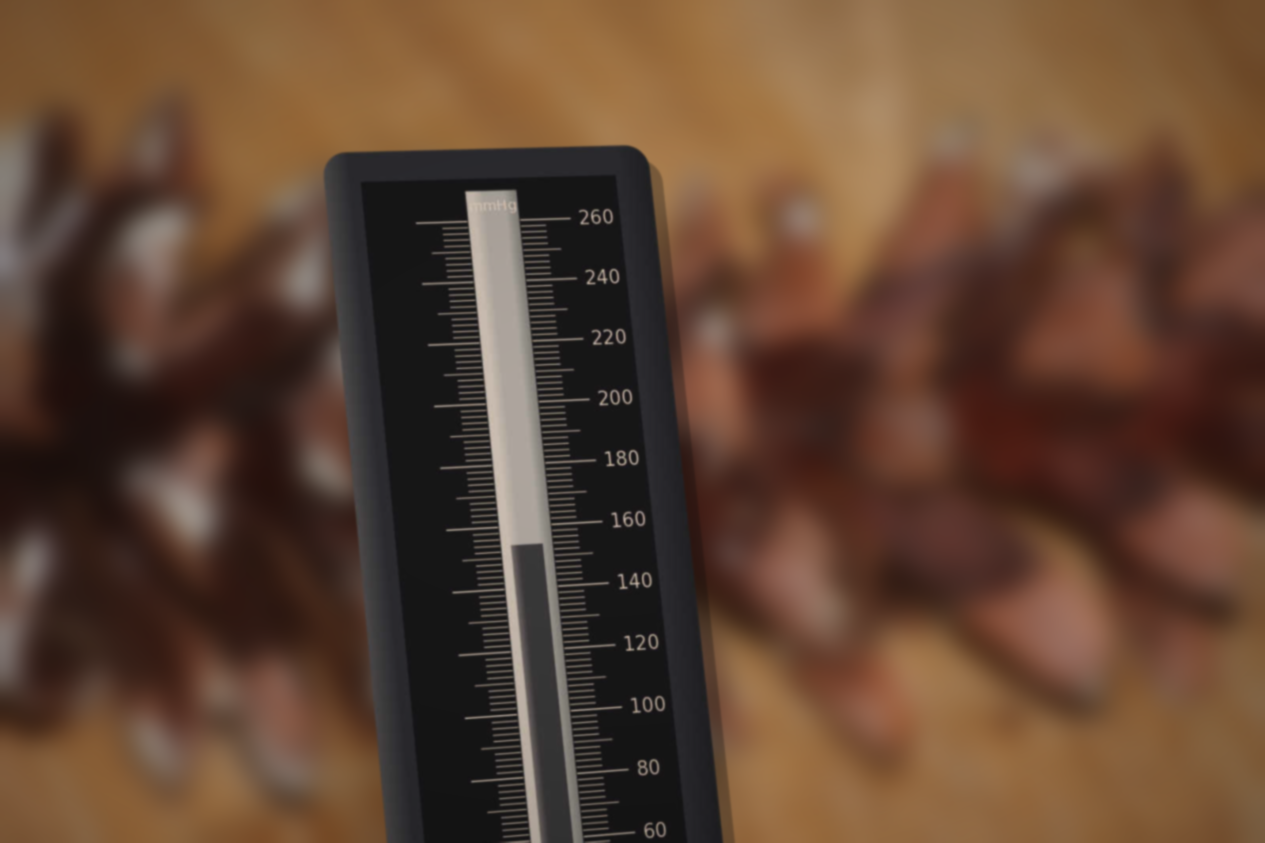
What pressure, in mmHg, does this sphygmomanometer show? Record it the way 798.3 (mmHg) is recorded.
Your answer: 154 (mmHg)
